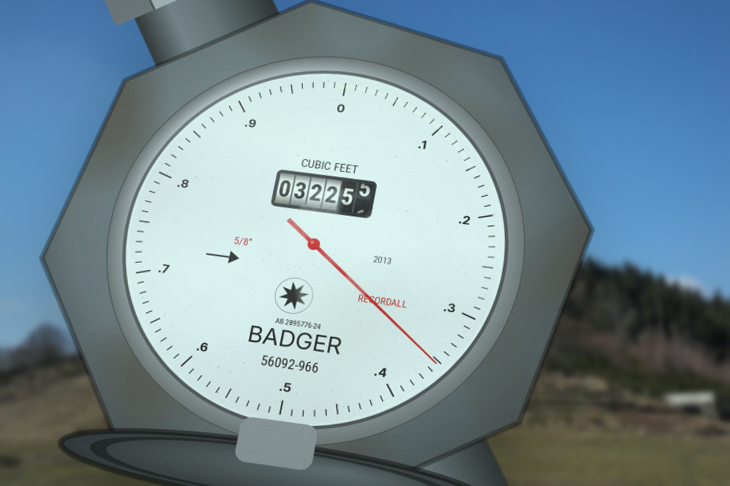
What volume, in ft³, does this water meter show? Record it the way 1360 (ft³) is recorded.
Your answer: 32255.35 (ft³)
